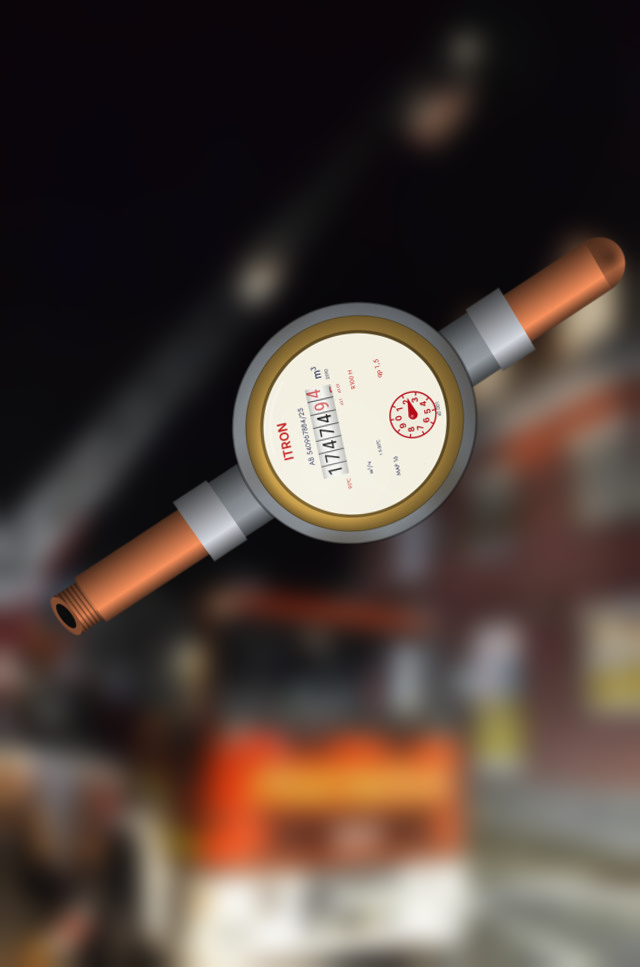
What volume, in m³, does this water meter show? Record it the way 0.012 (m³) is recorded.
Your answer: 17474.942 (m³)
